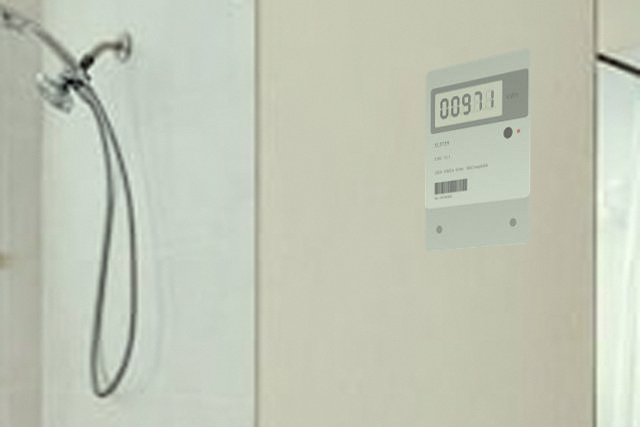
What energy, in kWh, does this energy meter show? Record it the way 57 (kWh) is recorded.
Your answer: 971 (kWh)
